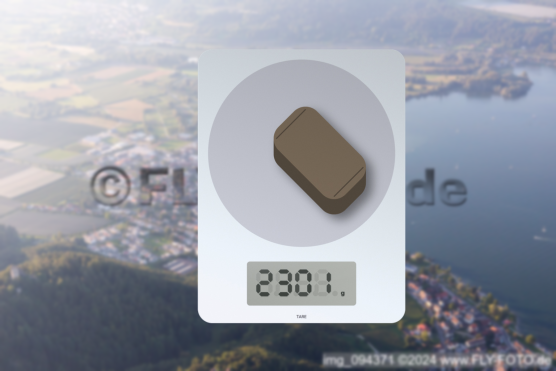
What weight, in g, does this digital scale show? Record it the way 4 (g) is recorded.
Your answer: 2301 (g)
